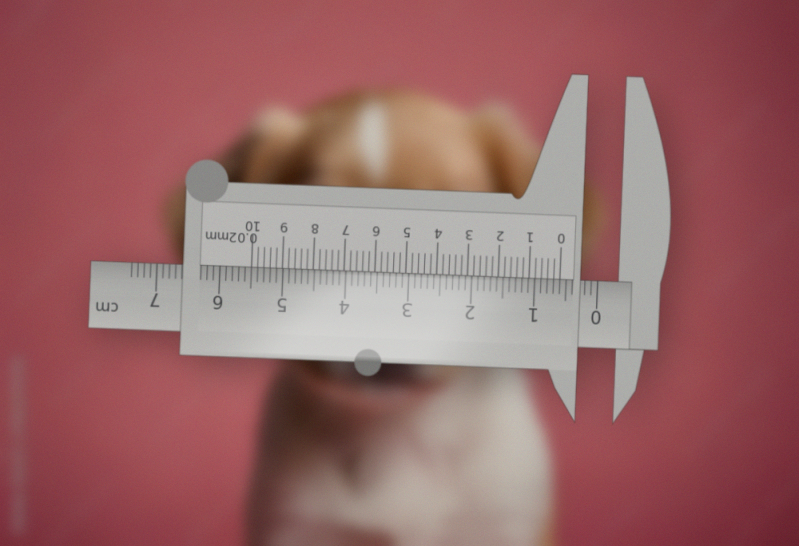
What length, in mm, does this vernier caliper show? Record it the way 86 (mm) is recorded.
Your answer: 6.0 (mm)
